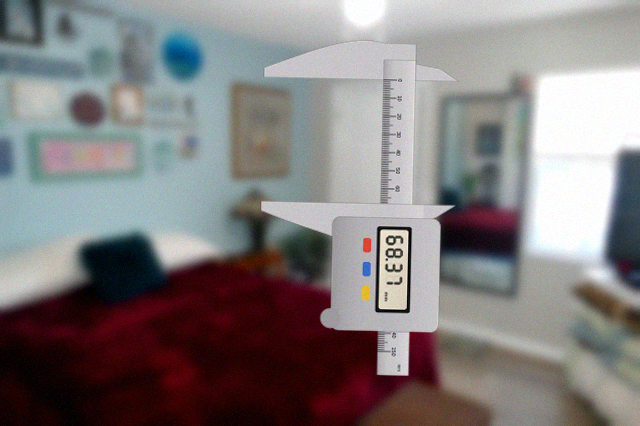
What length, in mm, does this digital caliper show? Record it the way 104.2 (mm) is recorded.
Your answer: 68.37 (mm)
